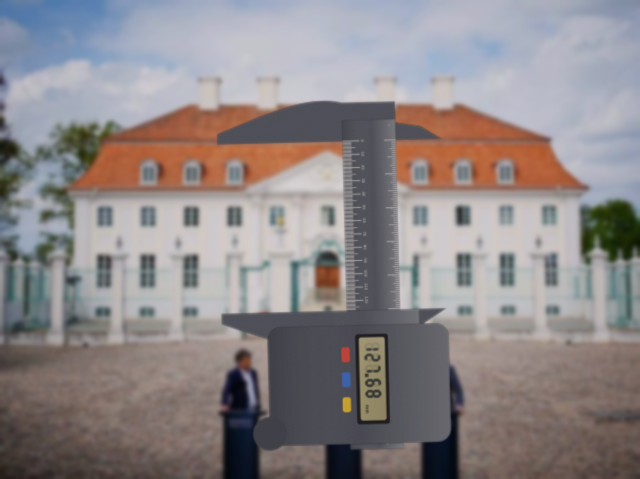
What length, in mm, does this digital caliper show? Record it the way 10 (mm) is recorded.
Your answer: 127.68 (mm)
